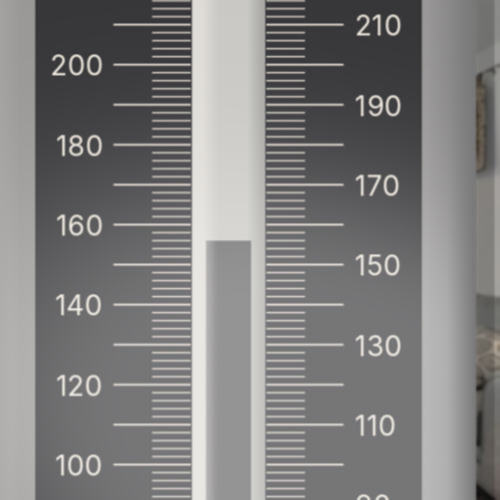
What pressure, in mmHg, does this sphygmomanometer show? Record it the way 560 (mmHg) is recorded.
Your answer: 156 (mmHg)
